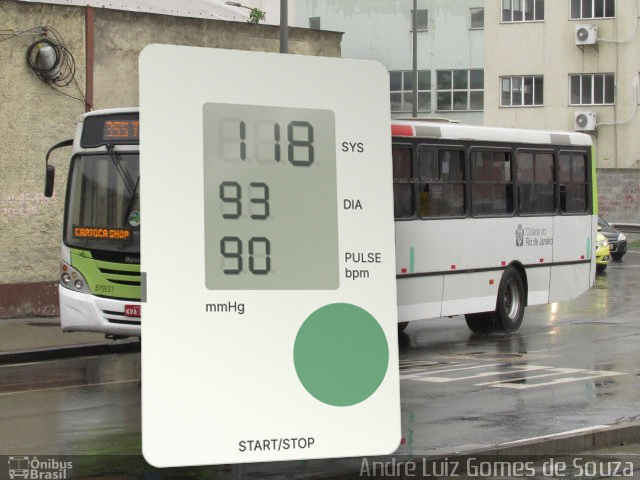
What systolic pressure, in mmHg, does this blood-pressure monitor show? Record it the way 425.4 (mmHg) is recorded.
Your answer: 118 (mmHg)
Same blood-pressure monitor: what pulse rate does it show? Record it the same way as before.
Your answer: 90 (bpm)
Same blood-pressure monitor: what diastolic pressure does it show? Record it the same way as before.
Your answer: 93 (mmHg)
